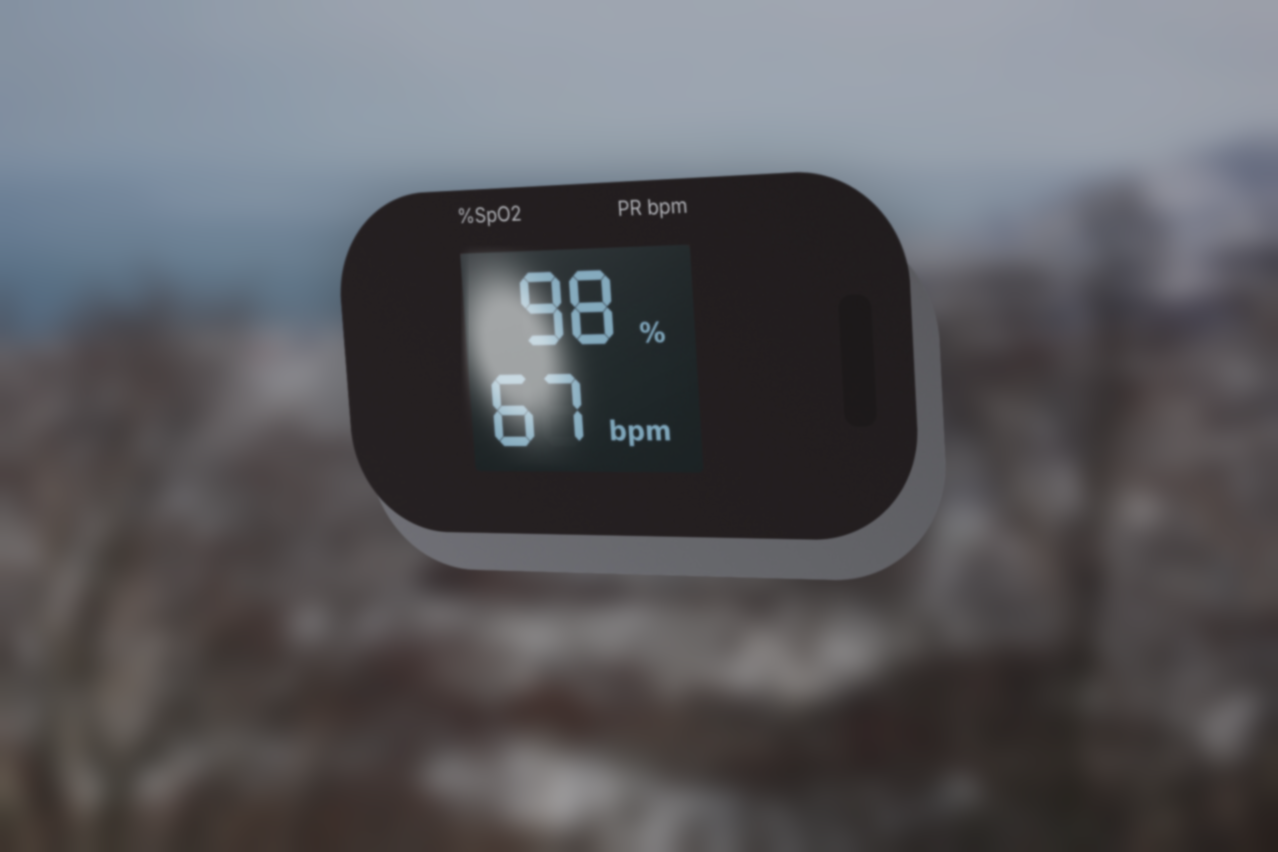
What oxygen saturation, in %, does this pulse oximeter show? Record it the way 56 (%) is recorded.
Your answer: 98 (%)
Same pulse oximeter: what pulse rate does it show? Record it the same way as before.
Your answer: 67 (bpm)
